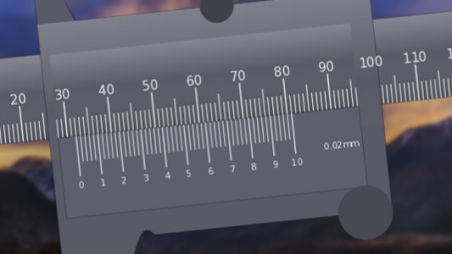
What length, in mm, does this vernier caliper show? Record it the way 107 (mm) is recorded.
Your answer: 32.0 (mm)
